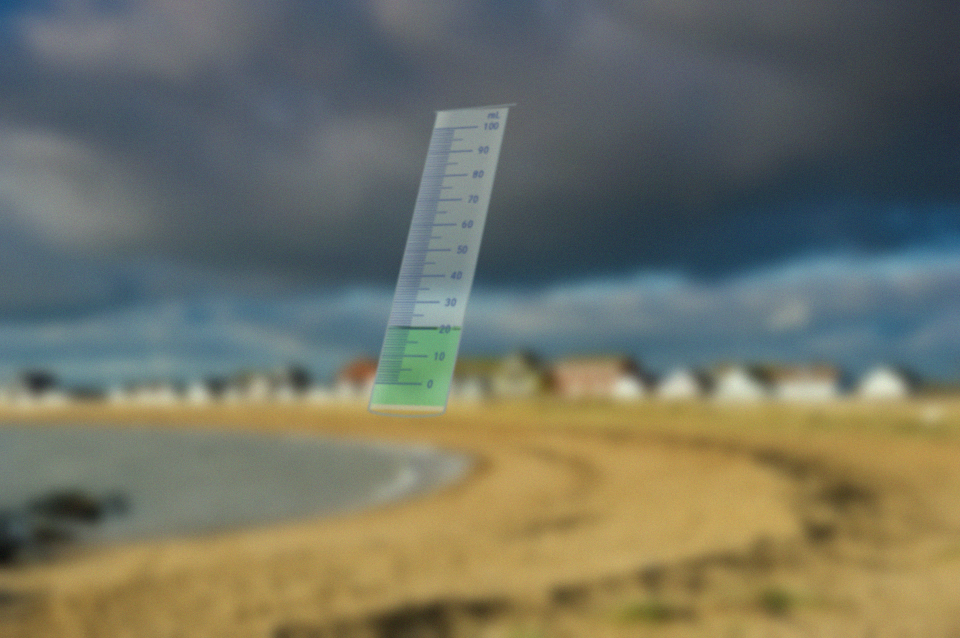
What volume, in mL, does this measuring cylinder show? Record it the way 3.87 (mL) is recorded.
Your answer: 20 (mL)
